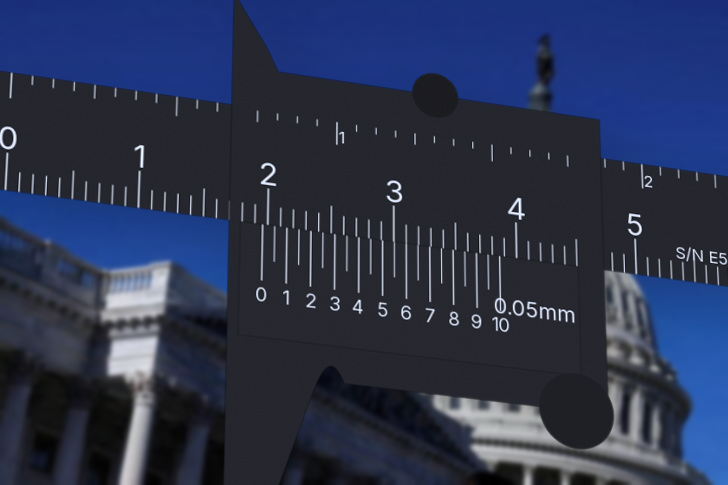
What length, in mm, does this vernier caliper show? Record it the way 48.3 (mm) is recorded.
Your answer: 19.6 (mm)
